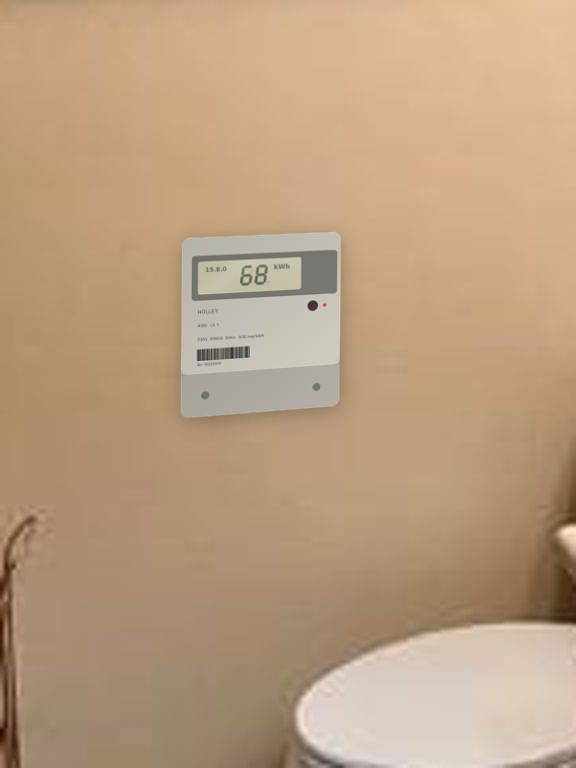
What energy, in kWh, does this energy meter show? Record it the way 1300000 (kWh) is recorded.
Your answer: 68 (kWh)
